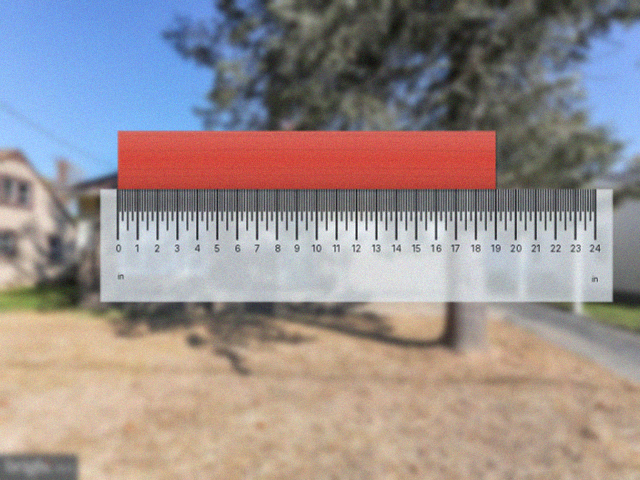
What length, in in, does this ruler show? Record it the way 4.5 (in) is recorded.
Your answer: 19 (in)
